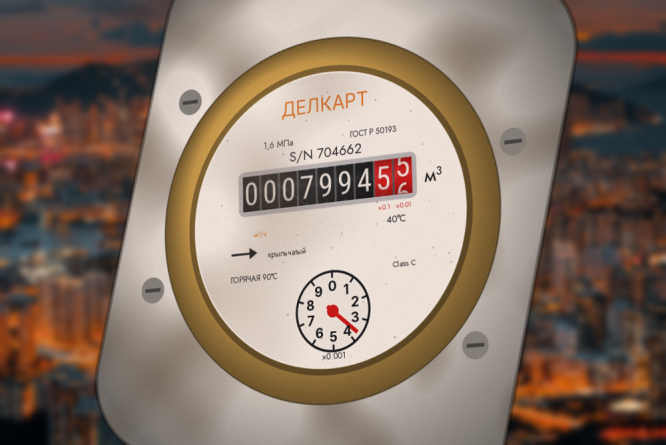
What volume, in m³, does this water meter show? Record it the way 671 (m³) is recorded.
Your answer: 7994.553 (m³)
